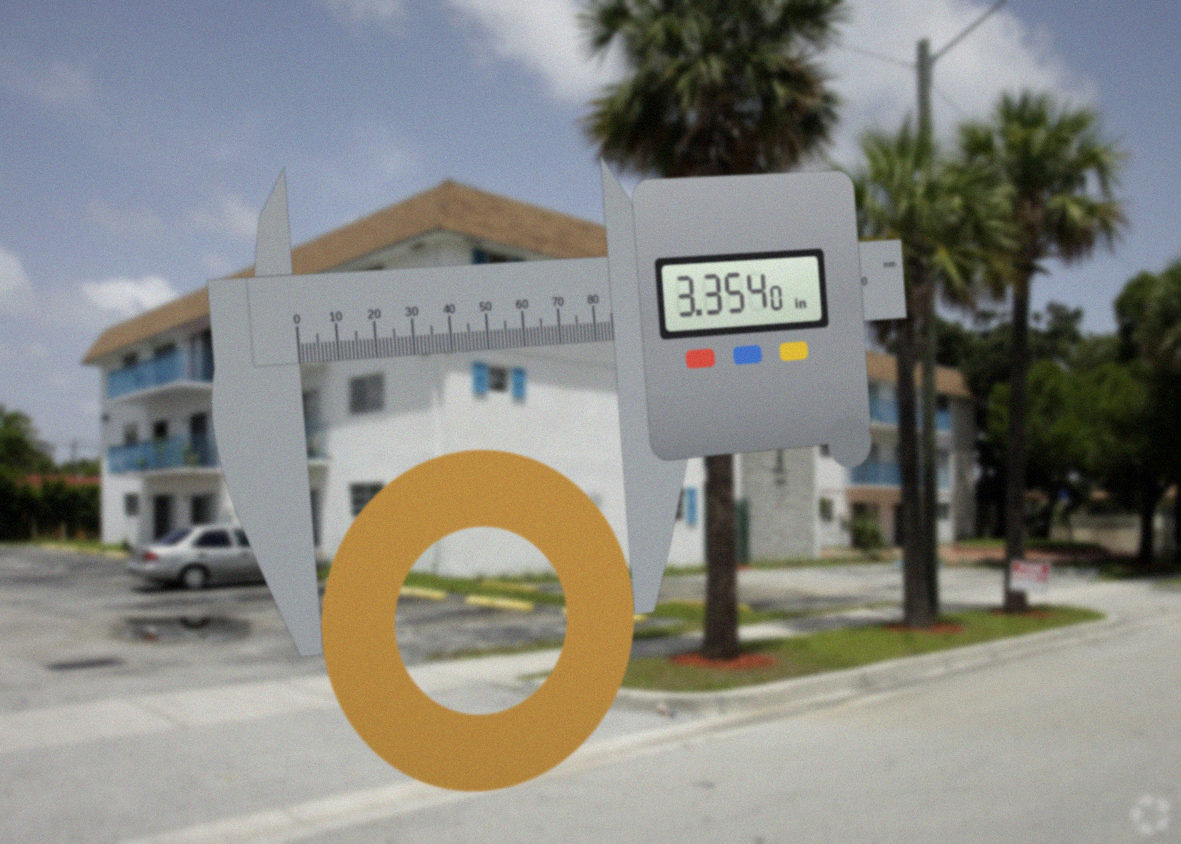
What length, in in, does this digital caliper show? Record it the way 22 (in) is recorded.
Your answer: 3.3540 (in)
